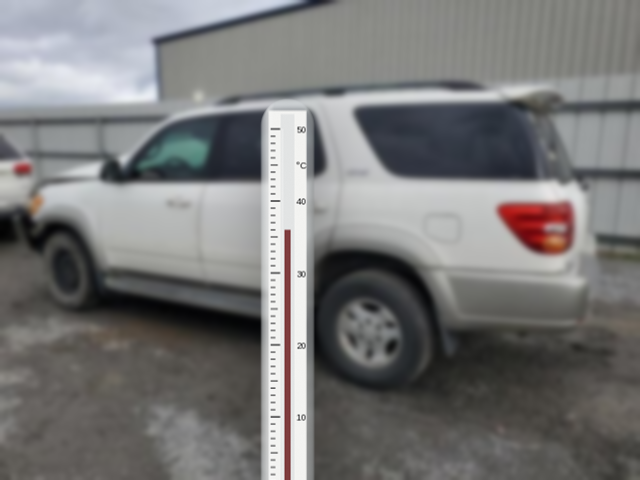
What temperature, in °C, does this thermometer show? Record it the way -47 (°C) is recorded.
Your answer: 36 (°C)
